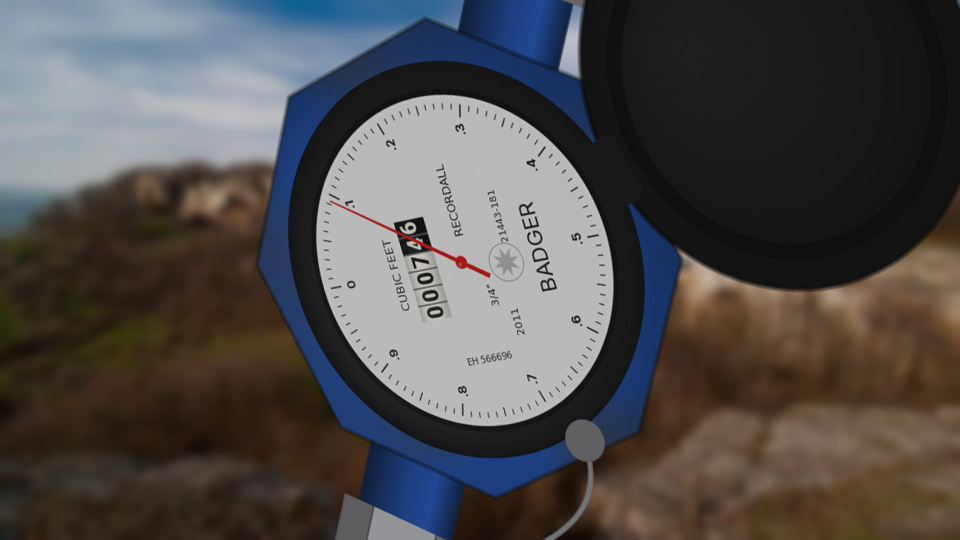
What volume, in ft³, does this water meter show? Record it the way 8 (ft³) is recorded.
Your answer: 746.09 (ft³)
